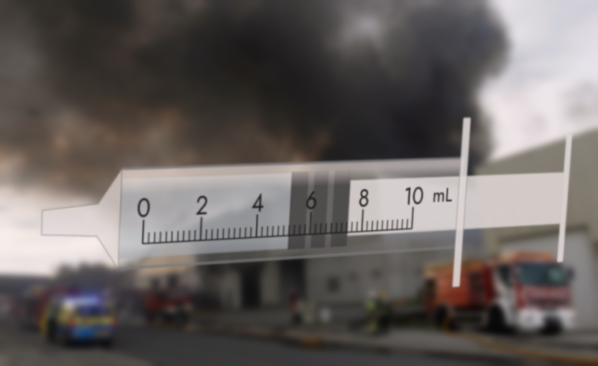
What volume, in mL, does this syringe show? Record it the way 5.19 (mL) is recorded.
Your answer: 5.2 (mL)
